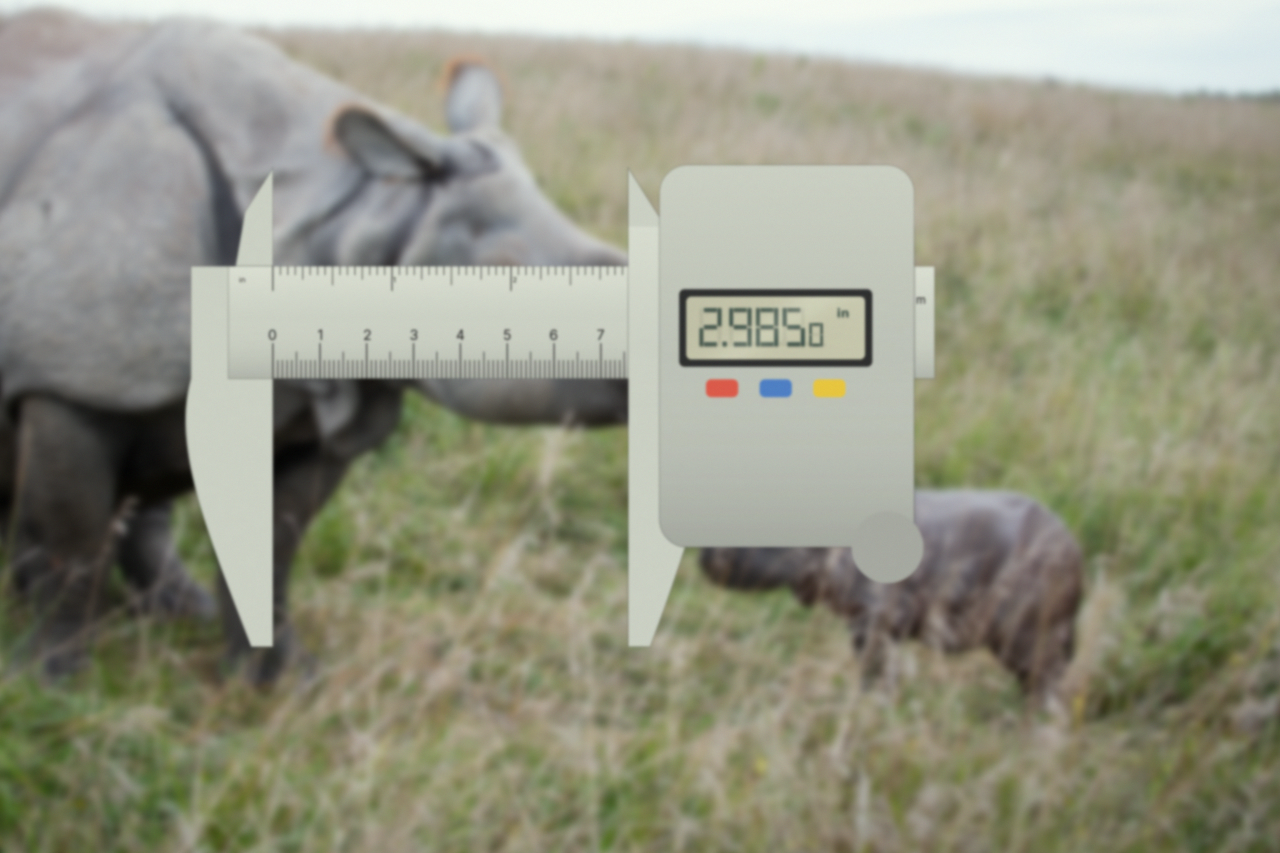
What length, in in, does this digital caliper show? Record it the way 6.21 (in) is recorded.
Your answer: 2.9850 (in)
